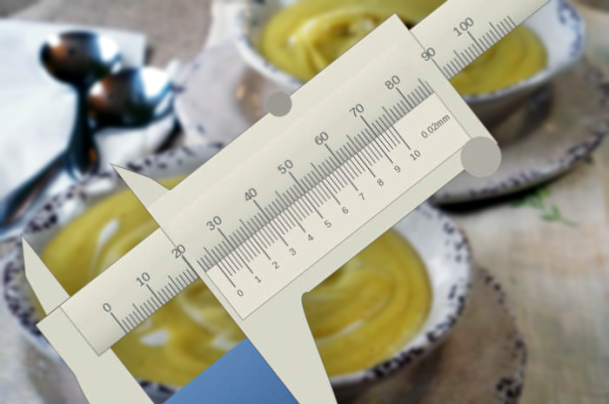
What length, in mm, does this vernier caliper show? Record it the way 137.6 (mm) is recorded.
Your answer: 25.0 (mm)
